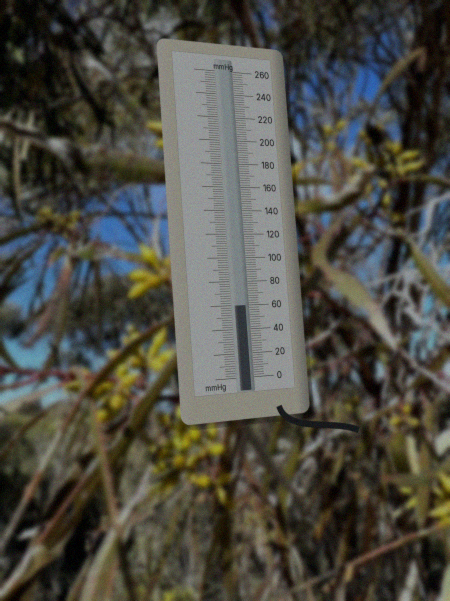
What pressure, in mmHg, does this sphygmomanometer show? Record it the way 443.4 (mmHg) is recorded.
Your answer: 60 (mmHg)
